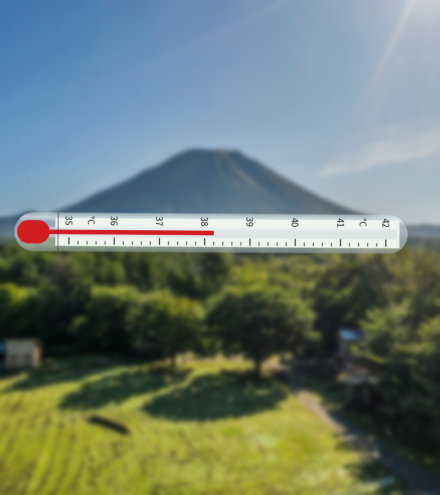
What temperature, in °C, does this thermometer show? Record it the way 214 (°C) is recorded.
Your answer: 38.2 (°C)
